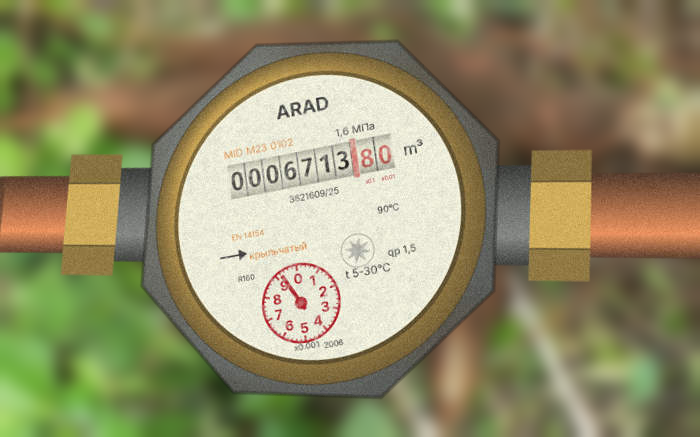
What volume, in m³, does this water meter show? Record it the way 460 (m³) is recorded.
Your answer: 6713.799 (m³)
